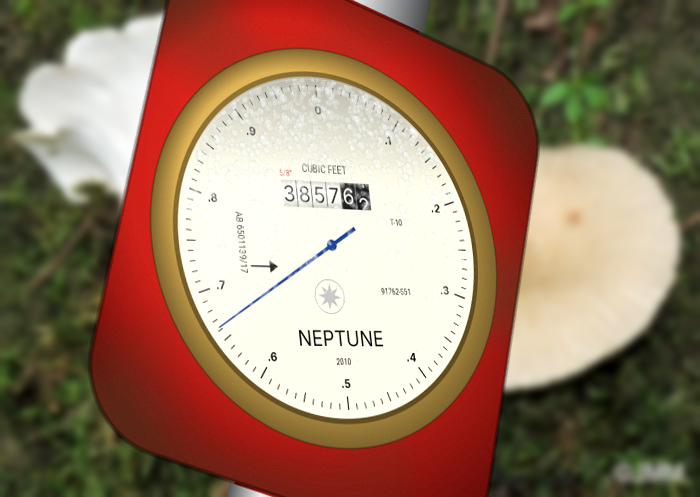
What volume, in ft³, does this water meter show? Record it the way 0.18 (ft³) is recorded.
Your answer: 385761.66 (ft³)
